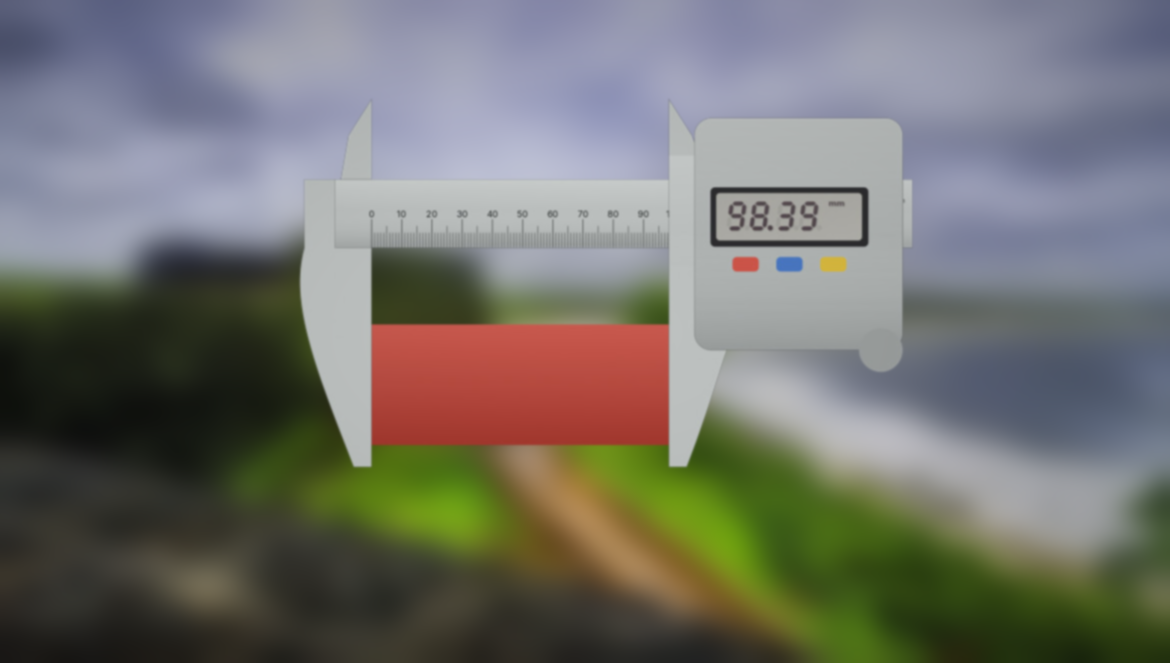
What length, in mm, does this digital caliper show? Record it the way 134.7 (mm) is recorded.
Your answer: 98.39 (mm)
